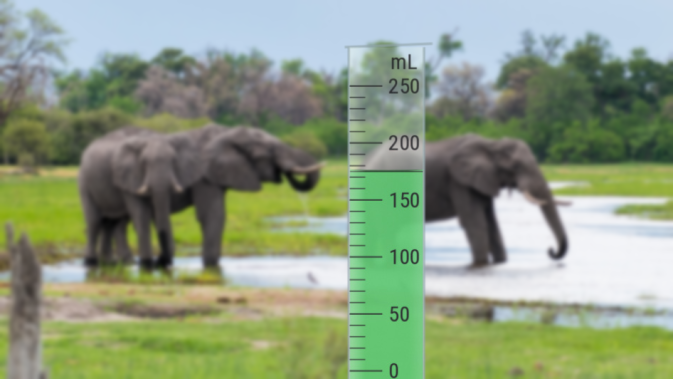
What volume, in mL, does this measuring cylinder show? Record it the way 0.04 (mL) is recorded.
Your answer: 175 (mL)
